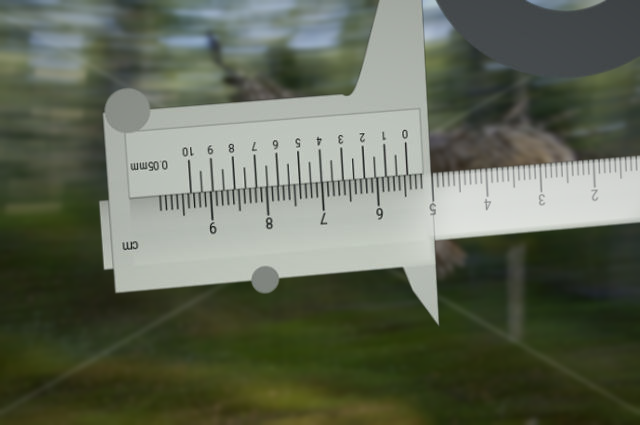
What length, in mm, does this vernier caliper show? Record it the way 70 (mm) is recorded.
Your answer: 54.5 (mm)
